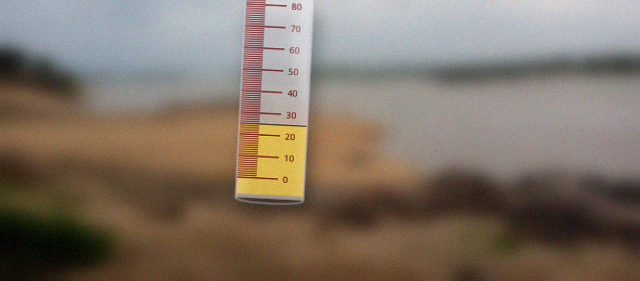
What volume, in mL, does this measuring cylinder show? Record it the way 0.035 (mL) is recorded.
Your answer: 25 (mL)
